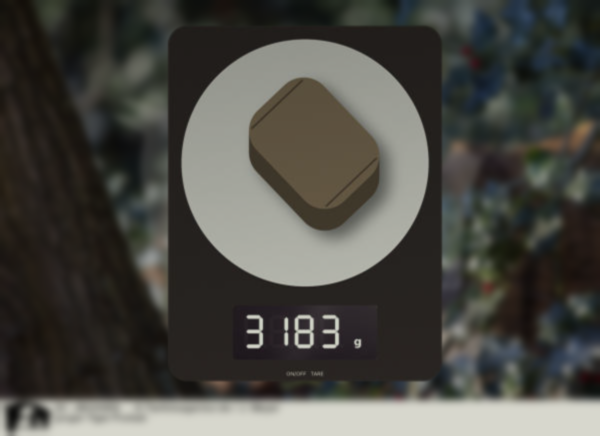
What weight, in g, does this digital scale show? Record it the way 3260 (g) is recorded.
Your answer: 3183 (g)
